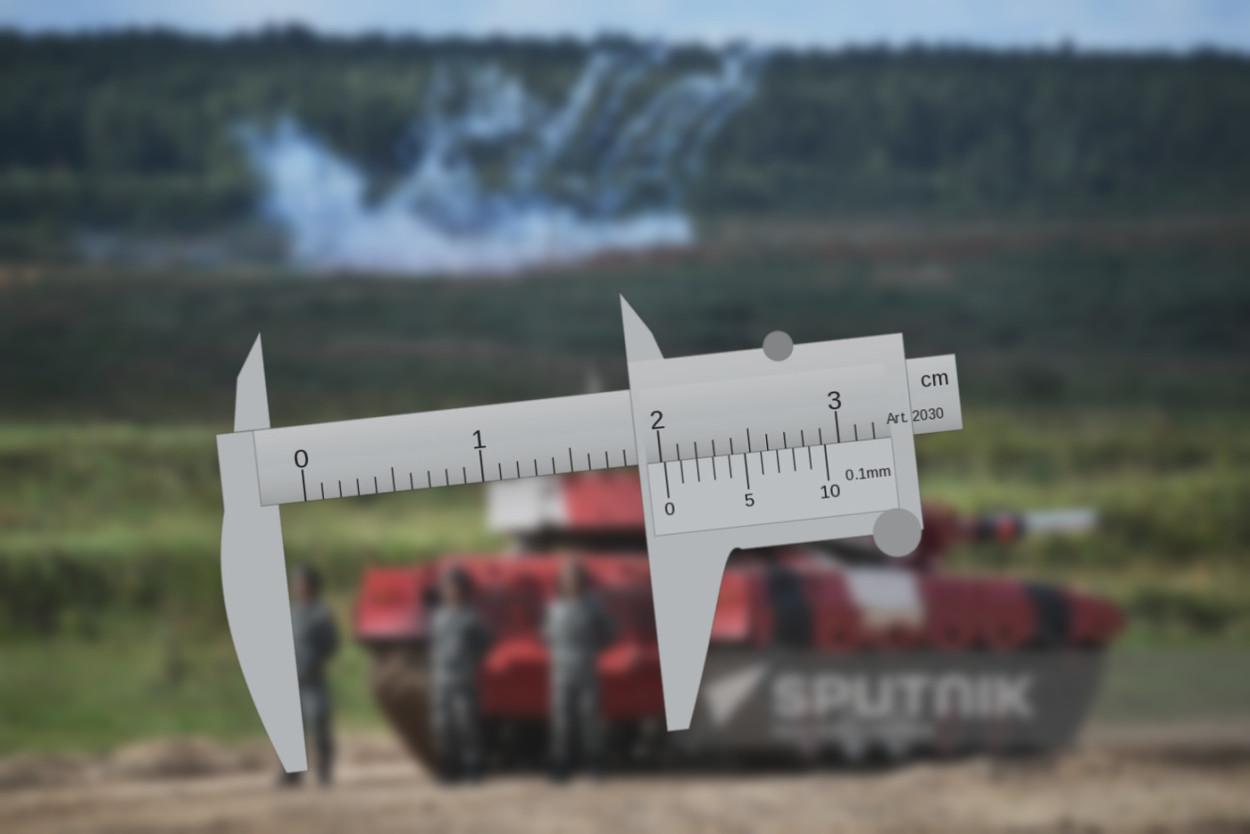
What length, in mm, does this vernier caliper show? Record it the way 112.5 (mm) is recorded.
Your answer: 20.2 (mm)
